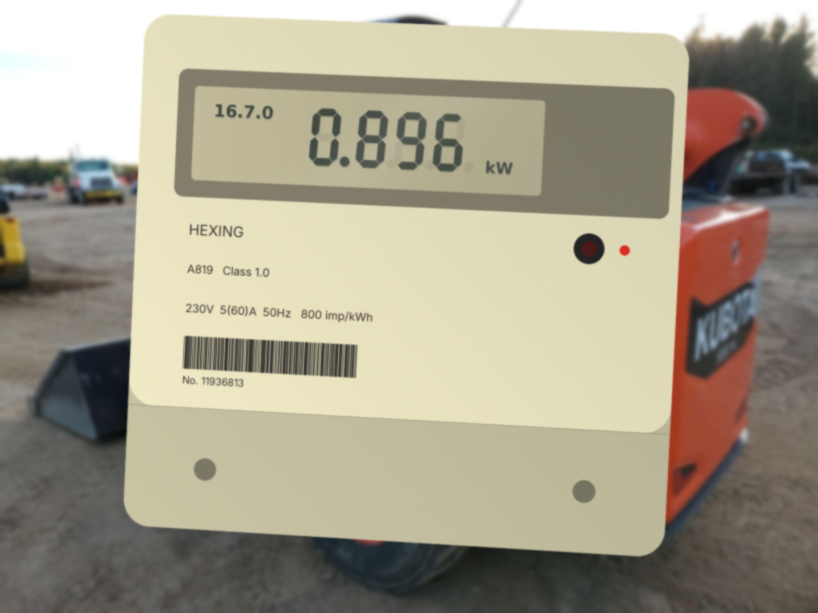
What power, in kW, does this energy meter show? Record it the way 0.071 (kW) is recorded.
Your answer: 0.896 (kW)
